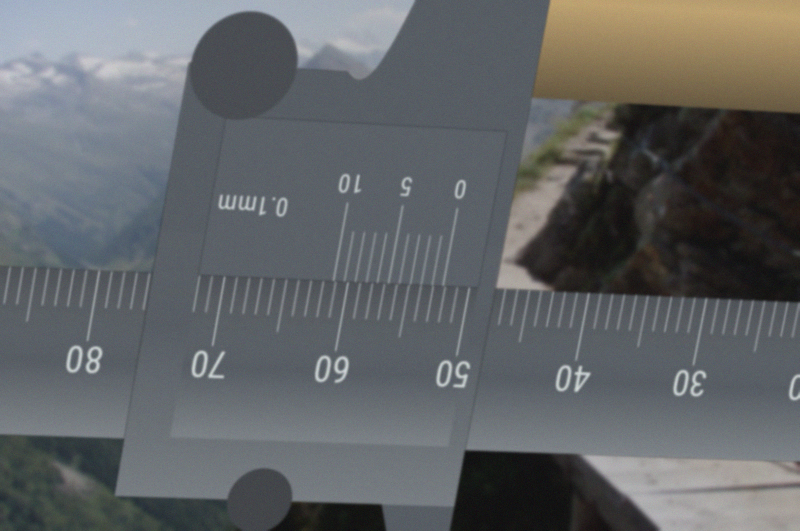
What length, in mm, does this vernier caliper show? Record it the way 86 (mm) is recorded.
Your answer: 52.2 (mm)
